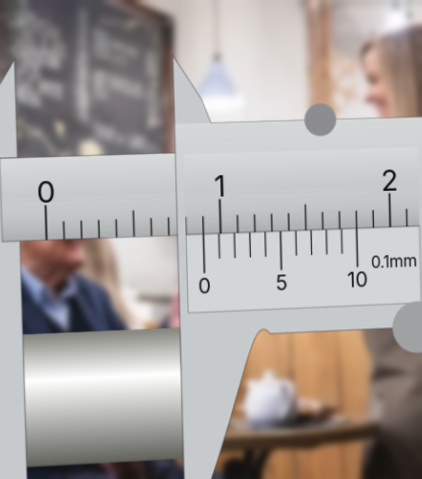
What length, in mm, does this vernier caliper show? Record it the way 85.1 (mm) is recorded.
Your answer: 9.0 (mm)
